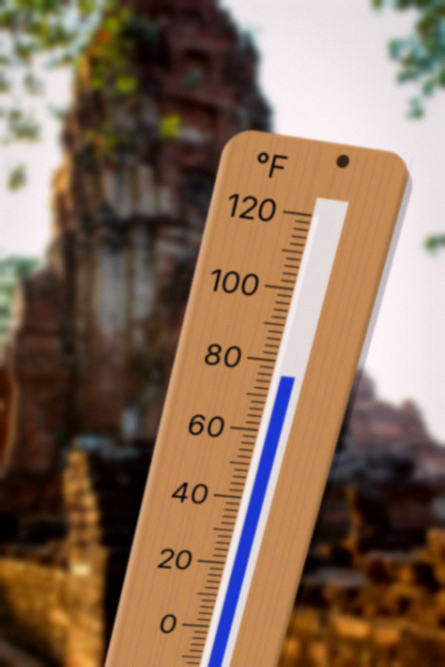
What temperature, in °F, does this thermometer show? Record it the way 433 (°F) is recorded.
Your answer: 76 (°F)
